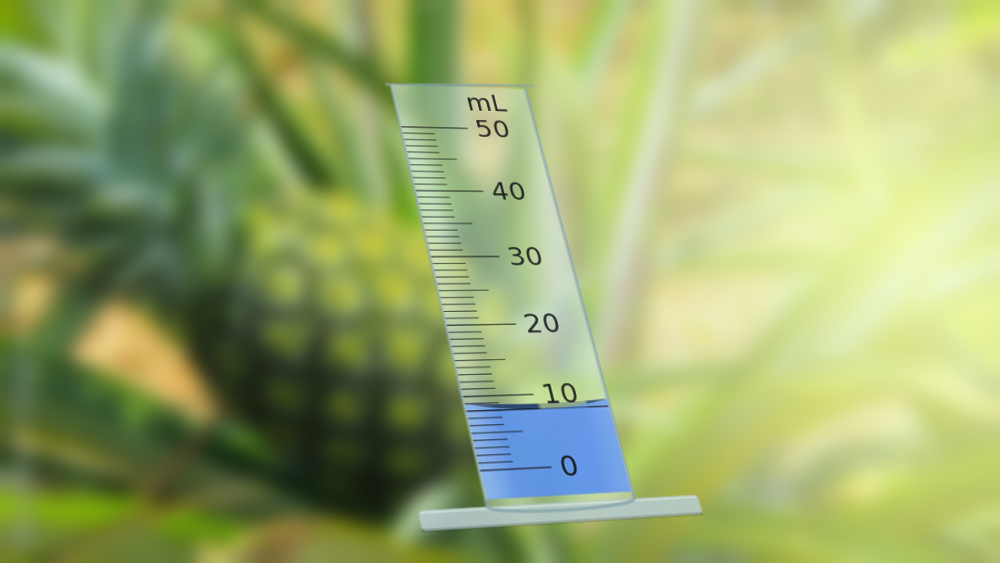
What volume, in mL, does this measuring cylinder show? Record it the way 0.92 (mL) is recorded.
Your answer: 8 (mL)
